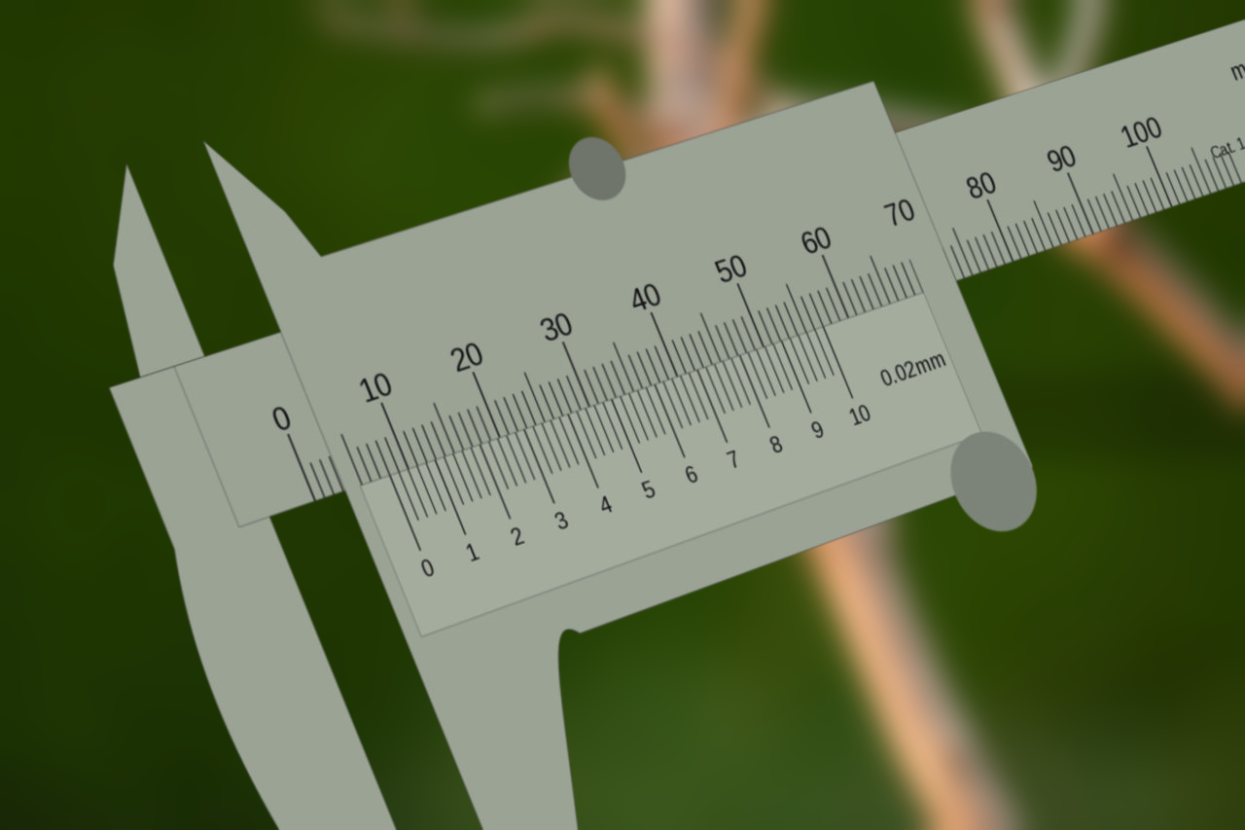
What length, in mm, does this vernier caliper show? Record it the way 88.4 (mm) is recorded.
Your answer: 8.0 (mm)
